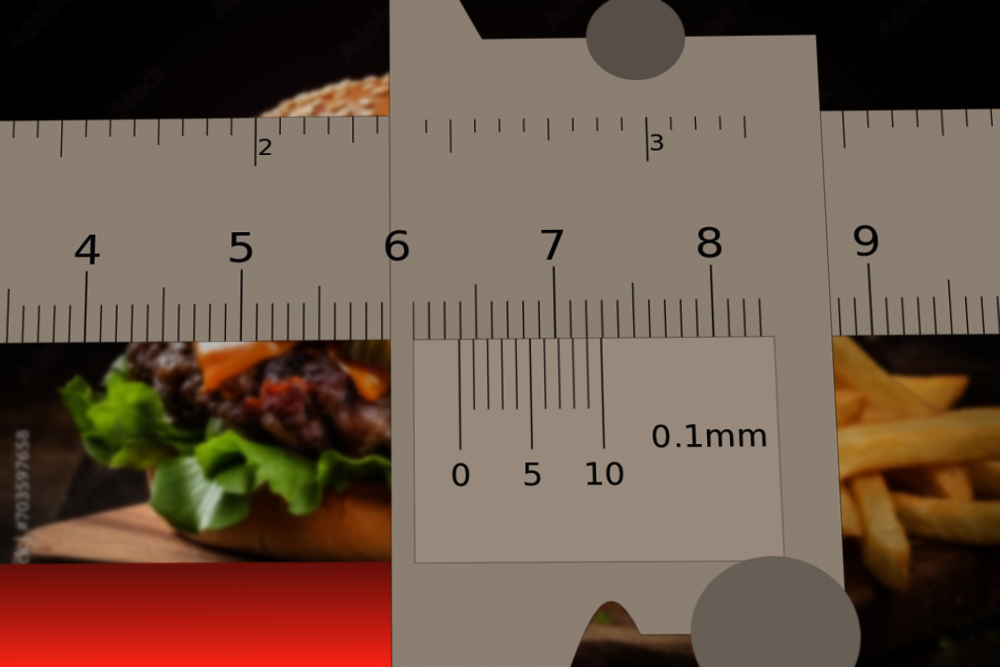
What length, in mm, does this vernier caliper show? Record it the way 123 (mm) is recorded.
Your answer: 63.9 (mm)
